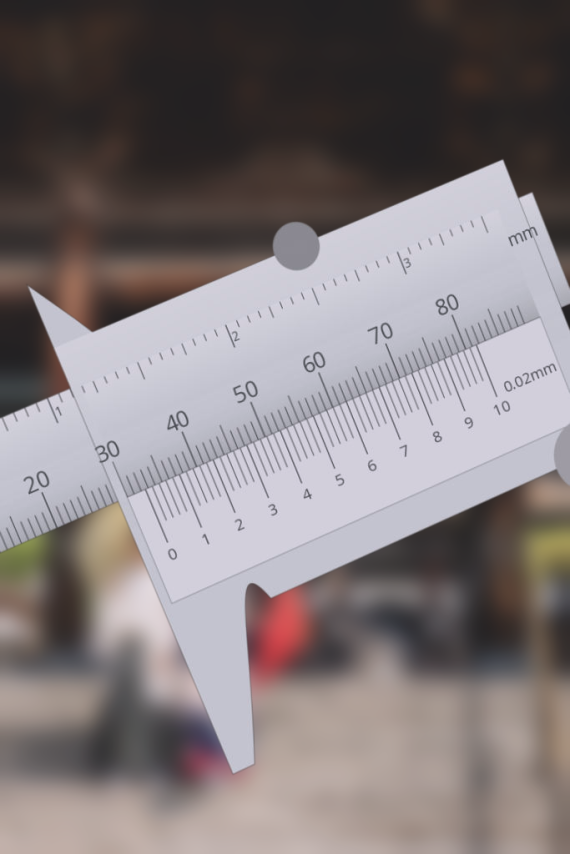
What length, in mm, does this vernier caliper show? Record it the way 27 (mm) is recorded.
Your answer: 32.6 (mm)
